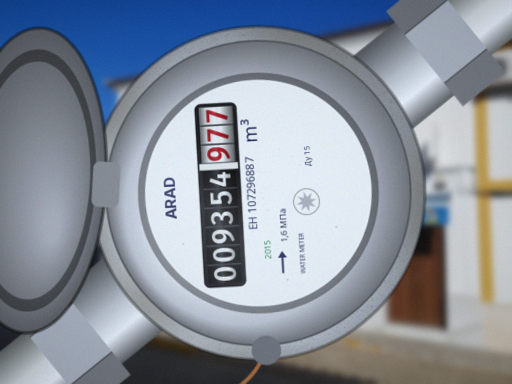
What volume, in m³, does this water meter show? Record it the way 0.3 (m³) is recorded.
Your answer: 9354.977 (m³)
